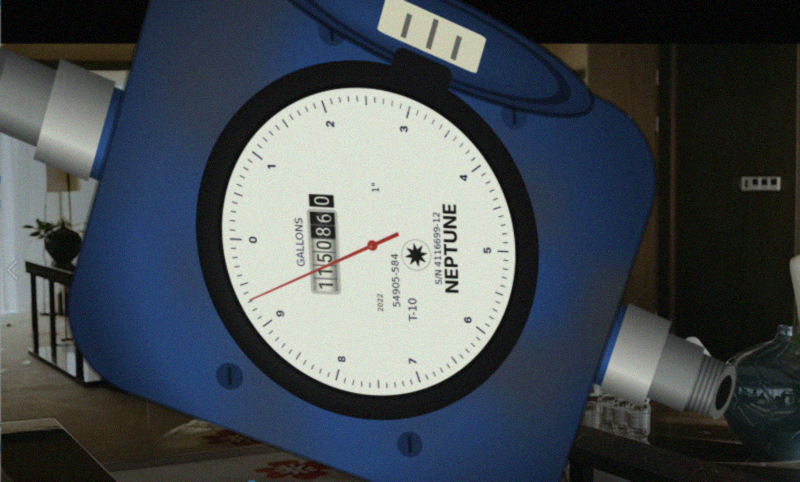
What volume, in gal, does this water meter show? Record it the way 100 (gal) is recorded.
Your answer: 1150859.3 (gal)
